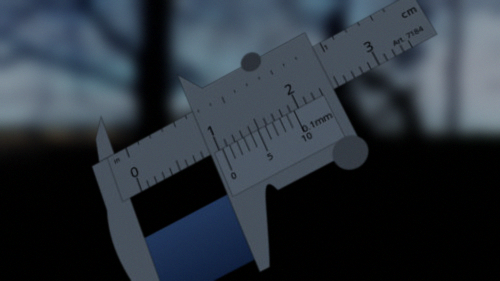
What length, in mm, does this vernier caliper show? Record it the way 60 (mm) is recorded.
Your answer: 10.4 (mm)
